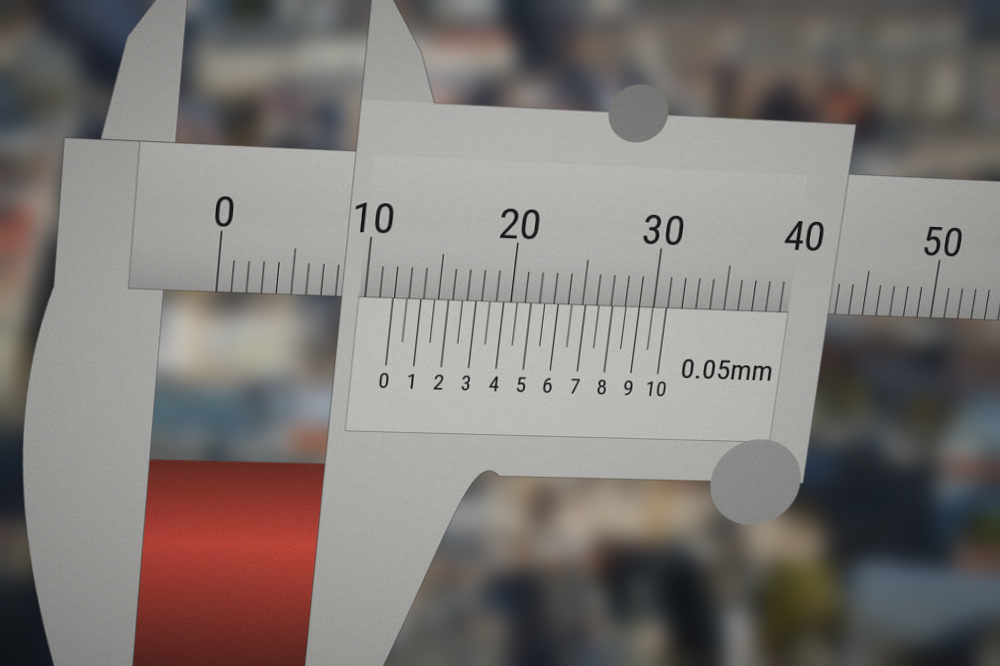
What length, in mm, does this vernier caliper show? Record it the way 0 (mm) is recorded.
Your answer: 11.9 (mm)
